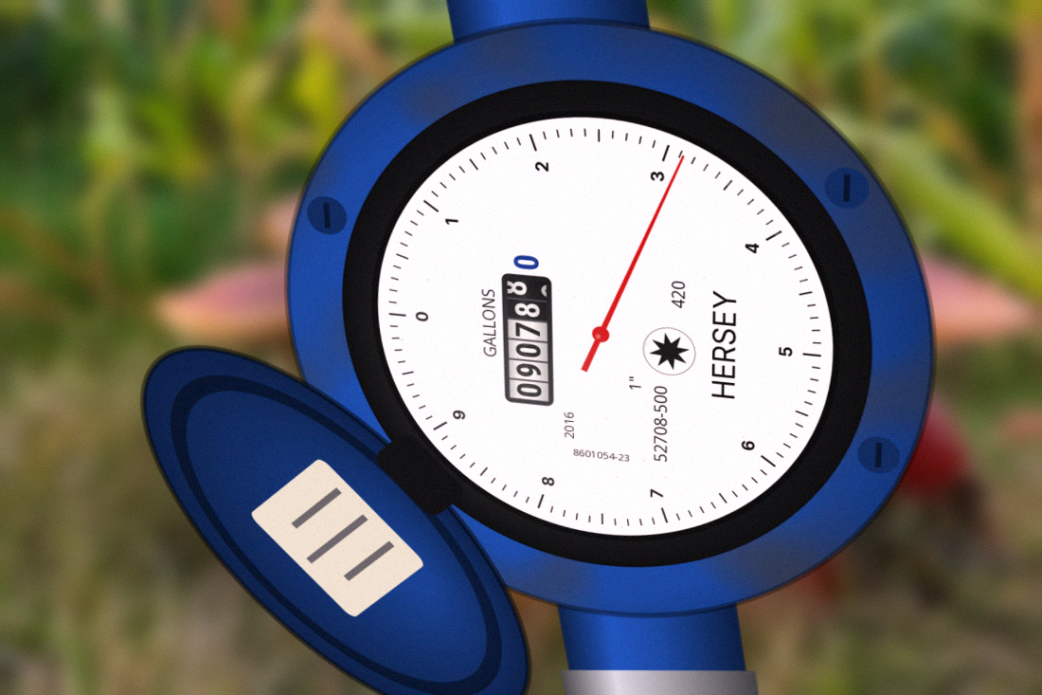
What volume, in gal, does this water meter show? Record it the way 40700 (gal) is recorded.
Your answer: 907883.1 (gal)
